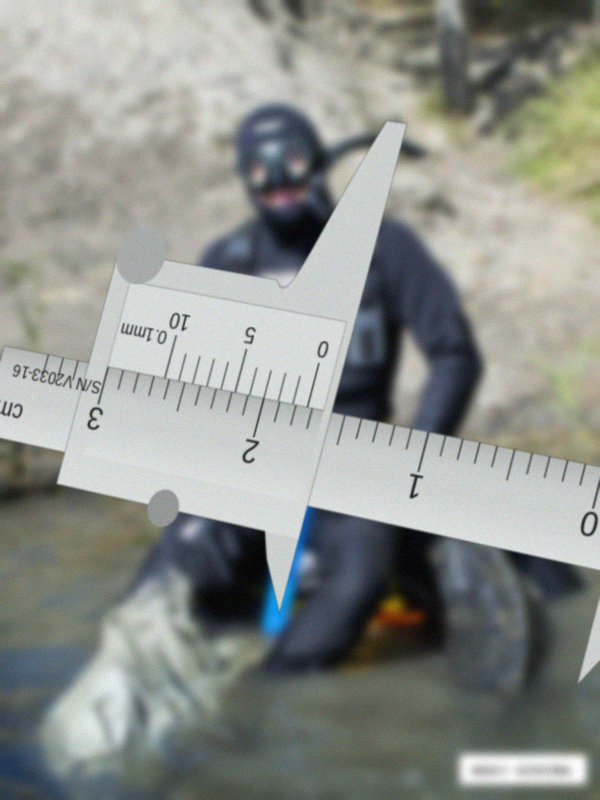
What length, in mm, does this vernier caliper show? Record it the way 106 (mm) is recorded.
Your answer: 17.3 (mm)
